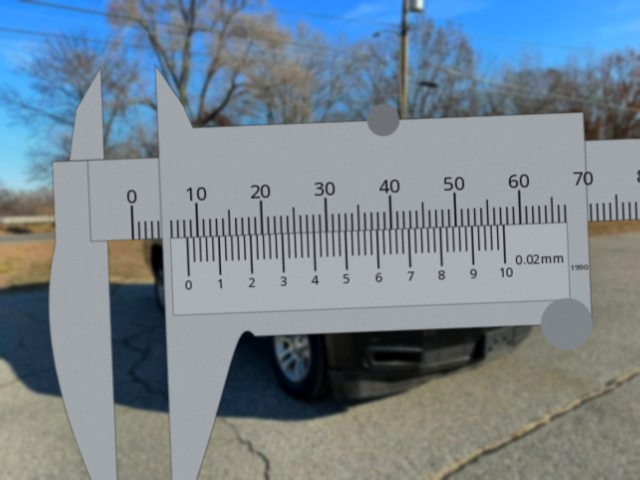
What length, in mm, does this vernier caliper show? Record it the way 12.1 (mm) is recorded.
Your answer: 8.4 (mm)
